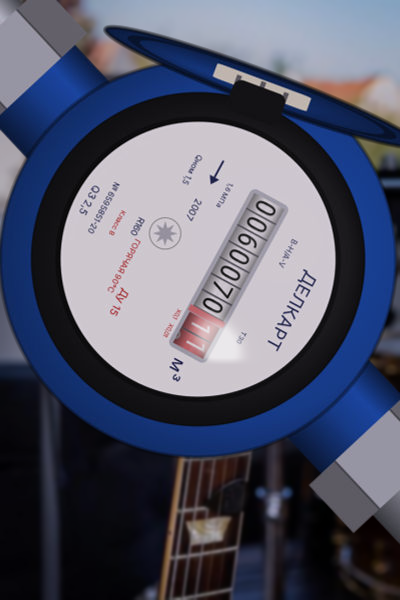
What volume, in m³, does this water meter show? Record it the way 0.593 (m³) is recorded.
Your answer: 60070.11 (m³)
